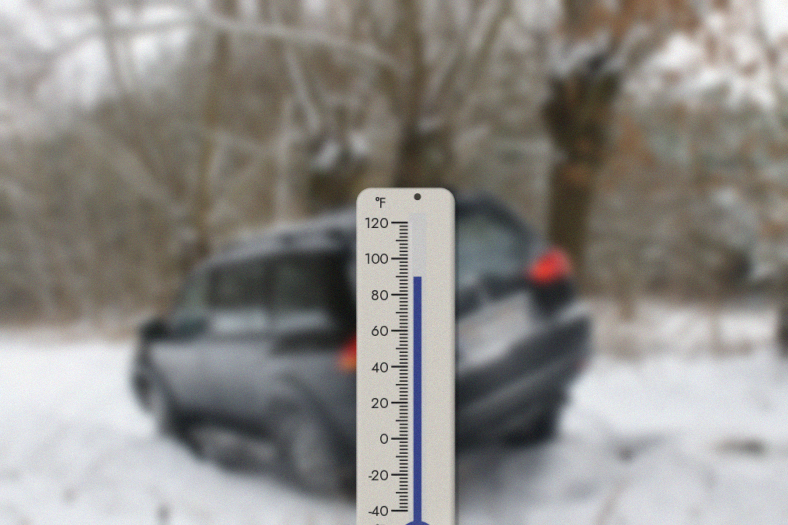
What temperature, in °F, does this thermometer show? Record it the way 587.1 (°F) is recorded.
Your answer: 90 (°F)
